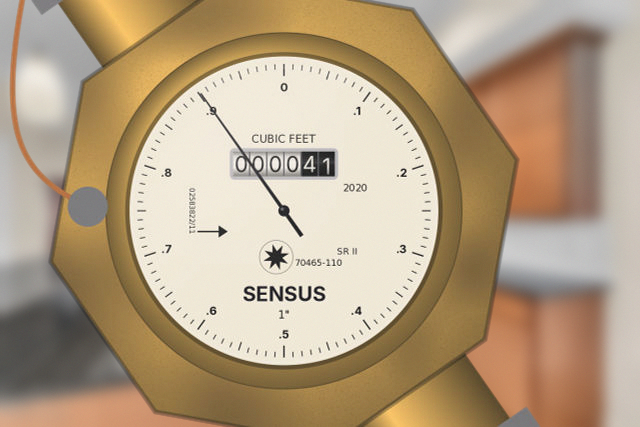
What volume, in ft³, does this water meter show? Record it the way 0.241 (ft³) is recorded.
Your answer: 40.90 (ft³)
